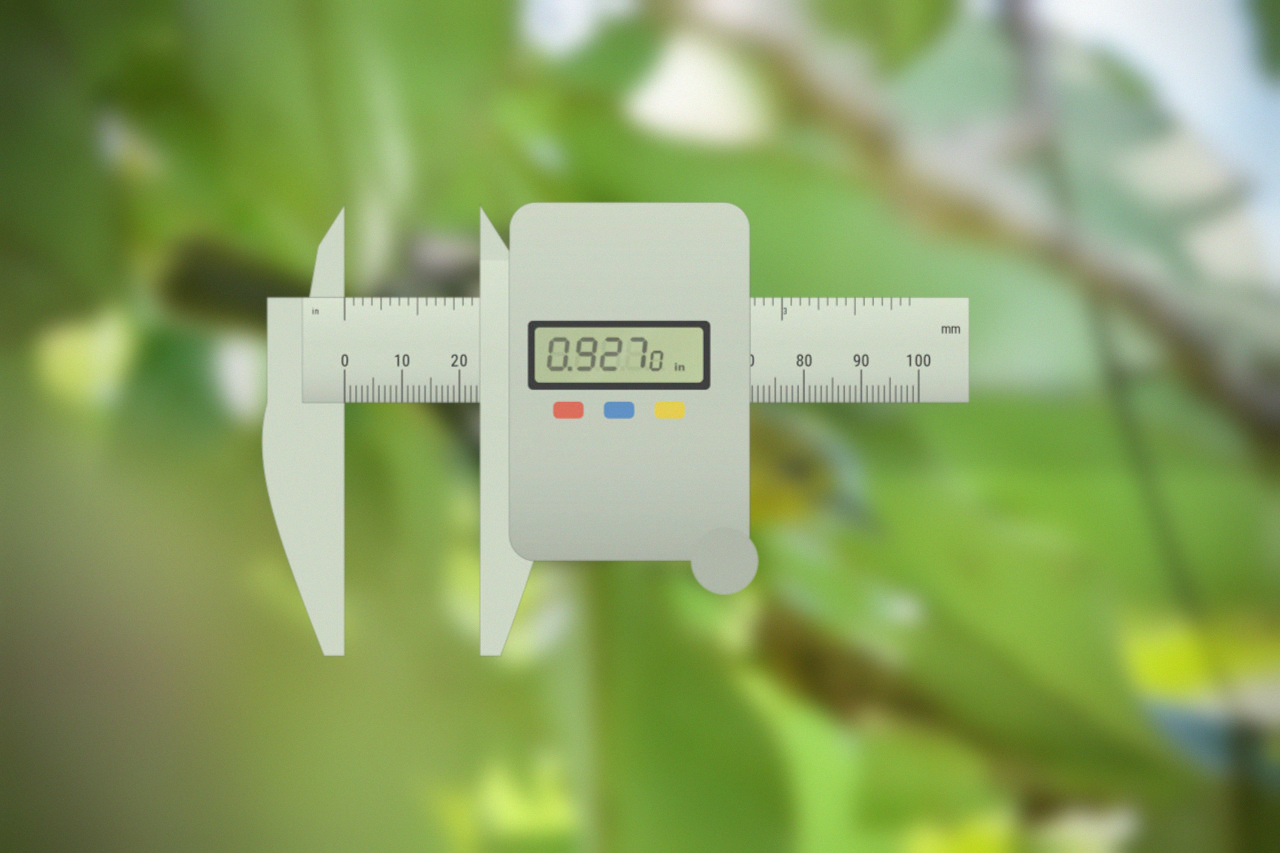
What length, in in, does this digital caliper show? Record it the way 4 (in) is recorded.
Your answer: 0.9270 (in)
